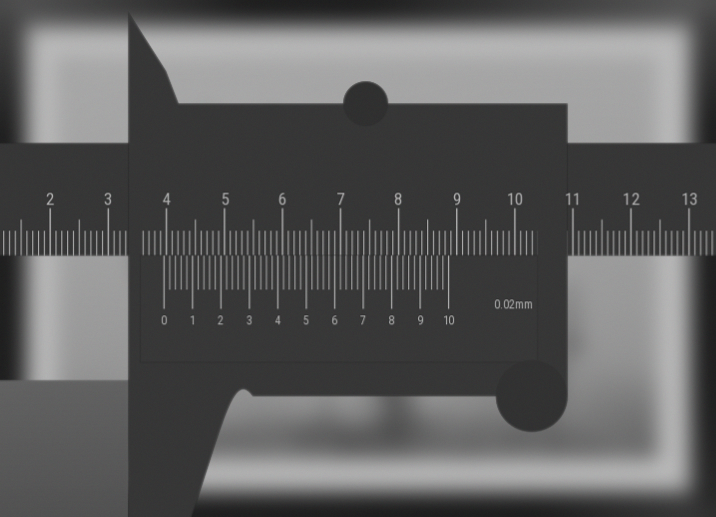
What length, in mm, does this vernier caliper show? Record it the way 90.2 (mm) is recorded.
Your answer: 39.6 (mm)
